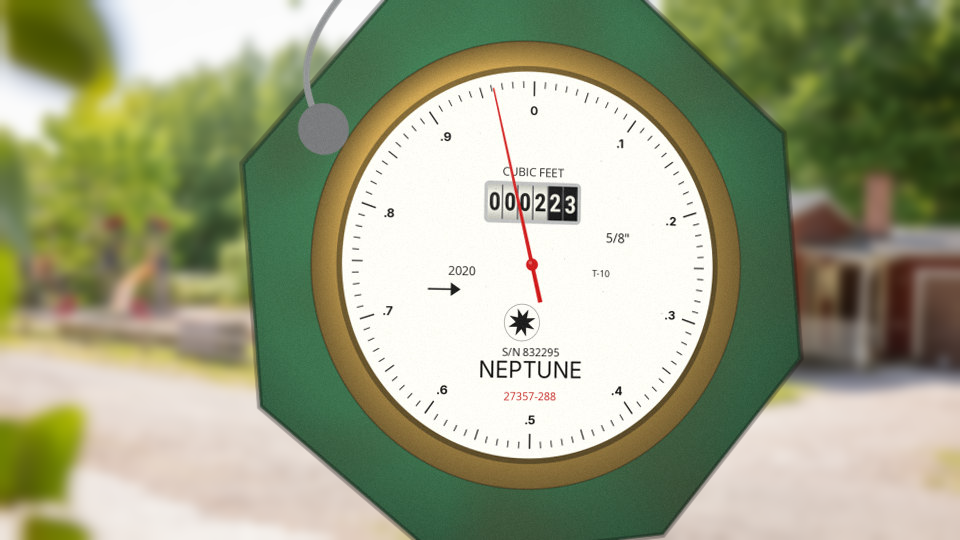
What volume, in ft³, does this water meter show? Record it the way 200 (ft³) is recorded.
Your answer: 222.96 (ft³)
